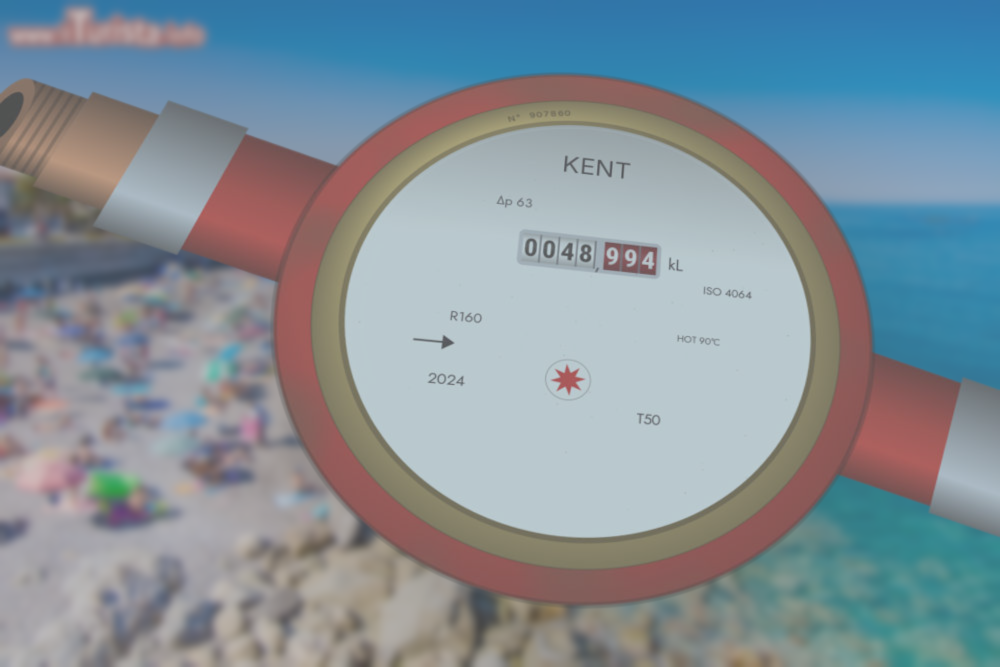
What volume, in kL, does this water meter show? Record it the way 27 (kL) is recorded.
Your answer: 48.994 (kL)
